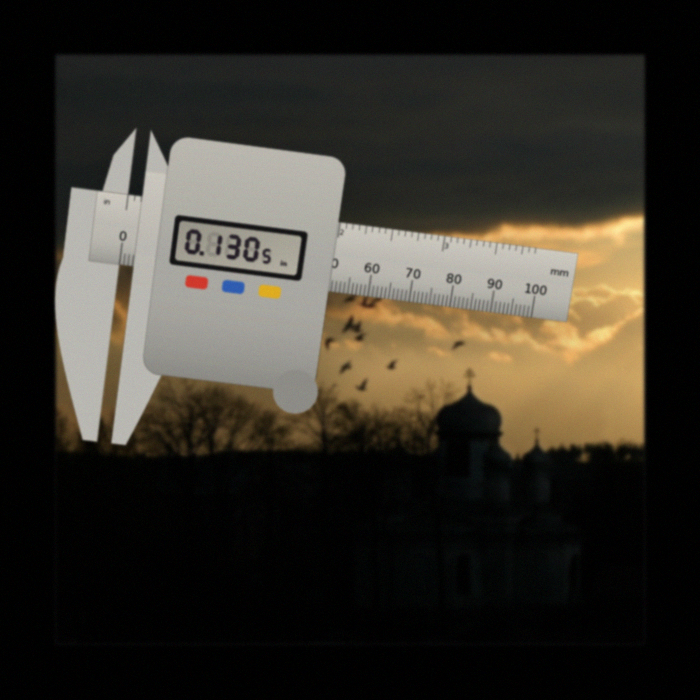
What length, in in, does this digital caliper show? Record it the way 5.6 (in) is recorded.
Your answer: 0.1305 (in)
